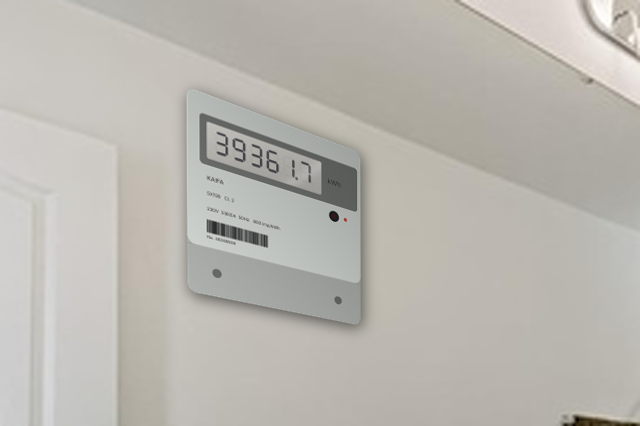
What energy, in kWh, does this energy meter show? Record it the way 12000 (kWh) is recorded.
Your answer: 39361.7 (kWh)
